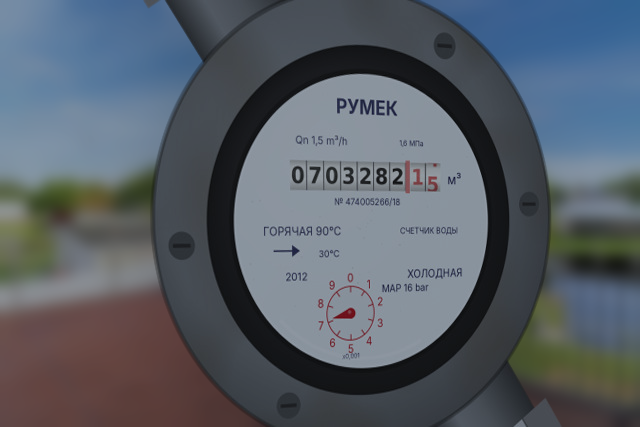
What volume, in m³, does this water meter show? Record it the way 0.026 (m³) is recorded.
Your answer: 703282.147 (m³)
